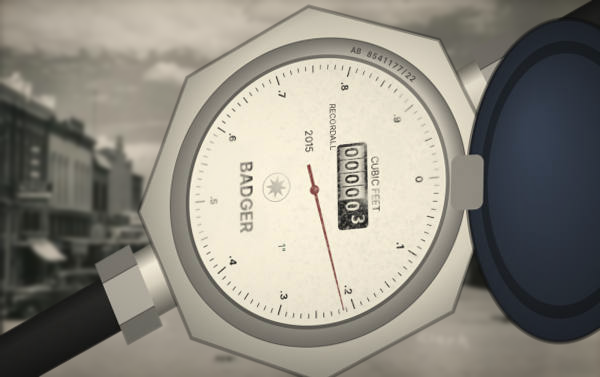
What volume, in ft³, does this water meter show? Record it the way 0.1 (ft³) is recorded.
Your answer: 3.21 (ft³)
